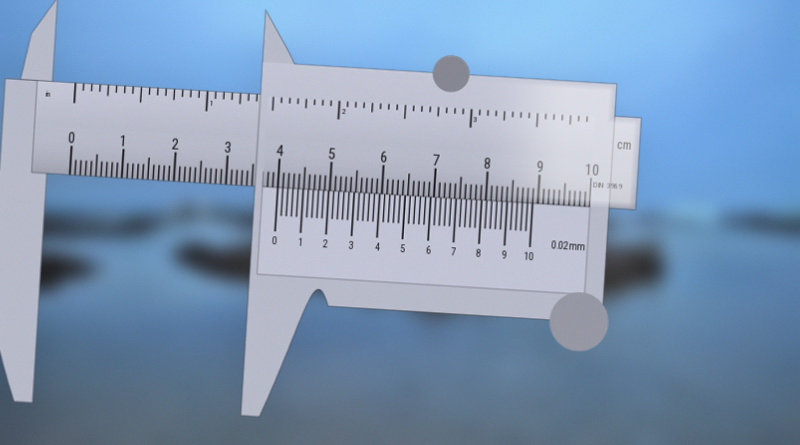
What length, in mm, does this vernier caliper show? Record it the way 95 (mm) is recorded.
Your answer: 40.0 (mm)
